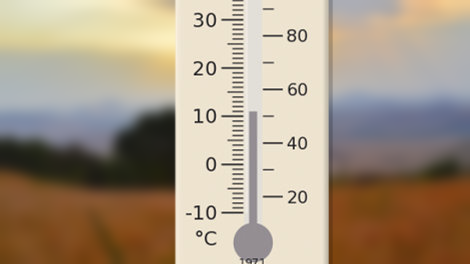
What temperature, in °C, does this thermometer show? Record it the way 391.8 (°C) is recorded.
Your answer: 11 (°C)
